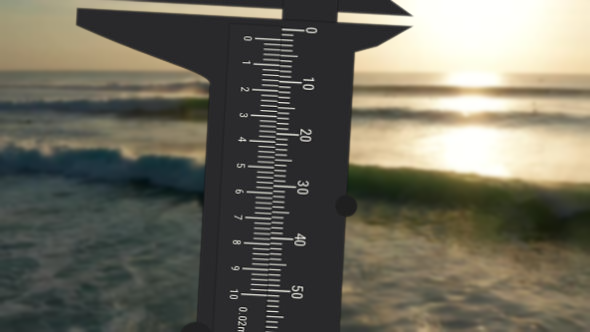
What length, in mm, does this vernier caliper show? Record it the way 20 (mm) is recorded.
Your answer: 2.0 (mm)
